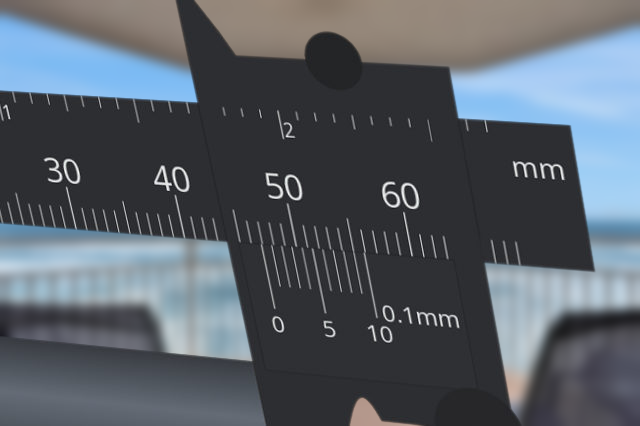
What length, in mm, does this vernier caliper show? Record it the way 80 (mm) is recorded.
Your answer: 46.9 (mm)
